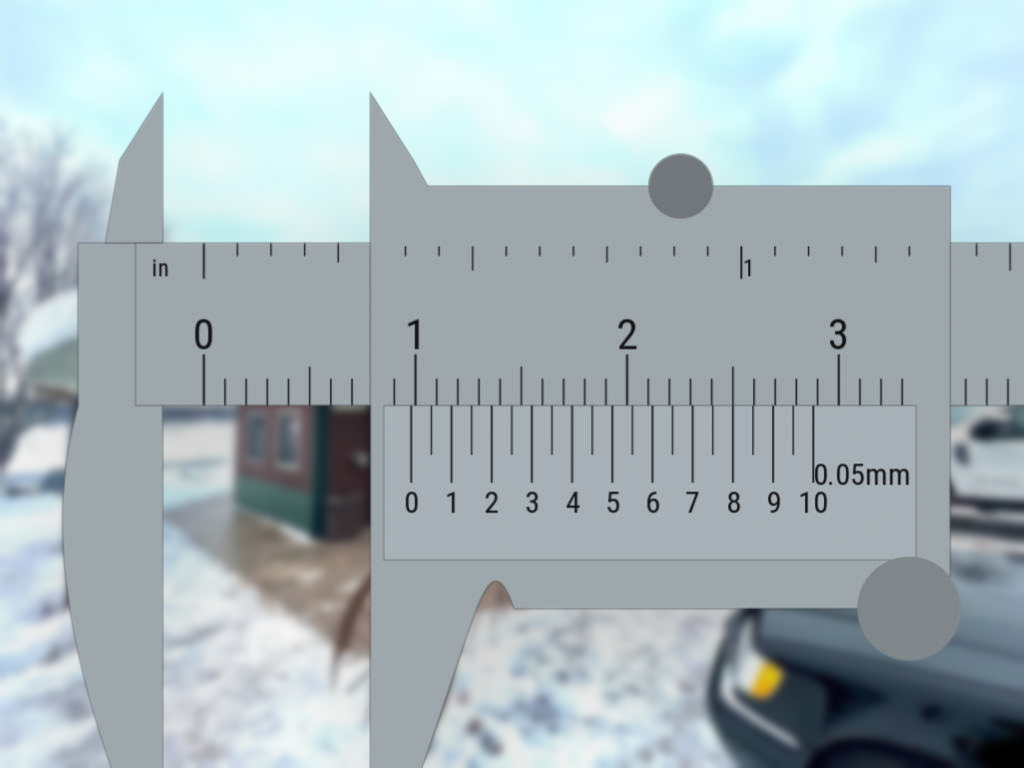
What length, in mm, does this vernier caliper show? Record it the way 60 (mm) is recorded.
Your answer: 9.8 (mm)
